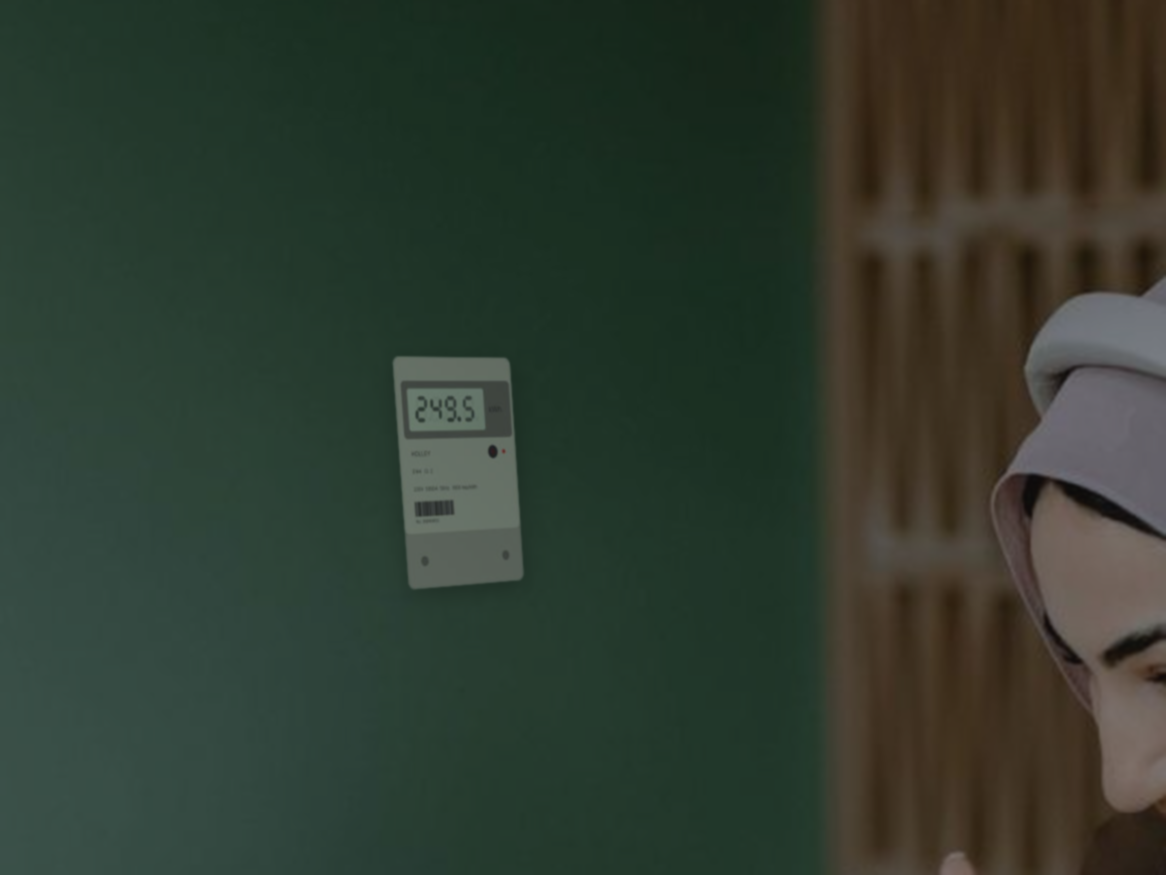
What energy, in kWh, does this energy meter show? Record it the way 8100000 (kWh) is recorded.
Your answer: 249.5 (kWh)
